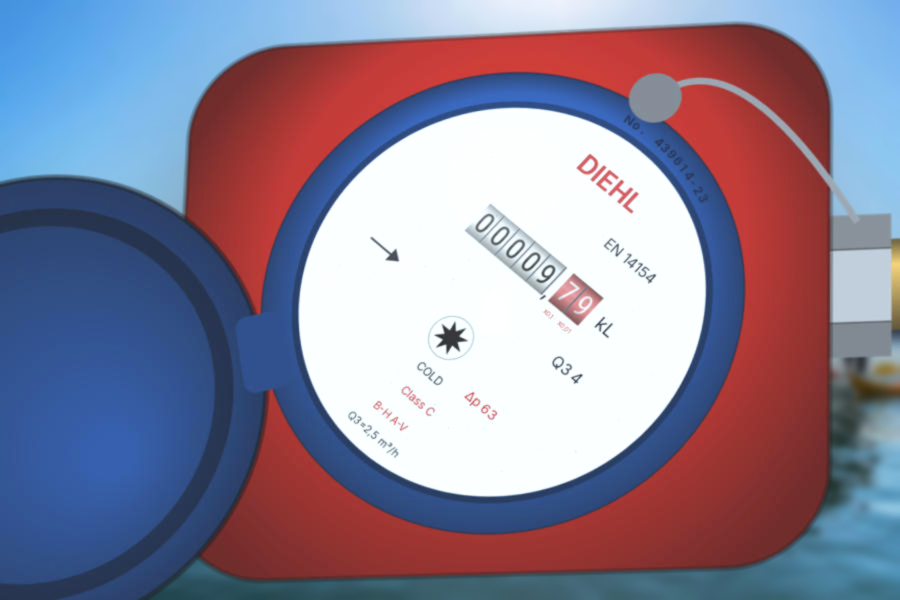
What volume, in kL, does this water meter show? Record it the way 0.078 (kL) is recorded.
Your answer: 9.79 (kL)
